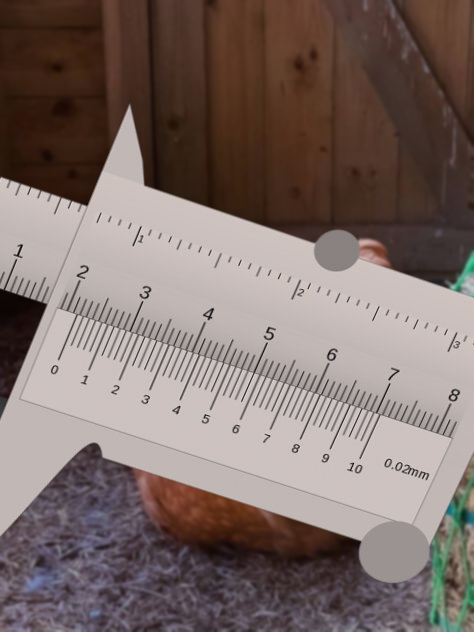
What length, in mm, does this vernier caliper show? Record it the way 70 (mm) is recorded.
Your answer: 21.6 (mm)
